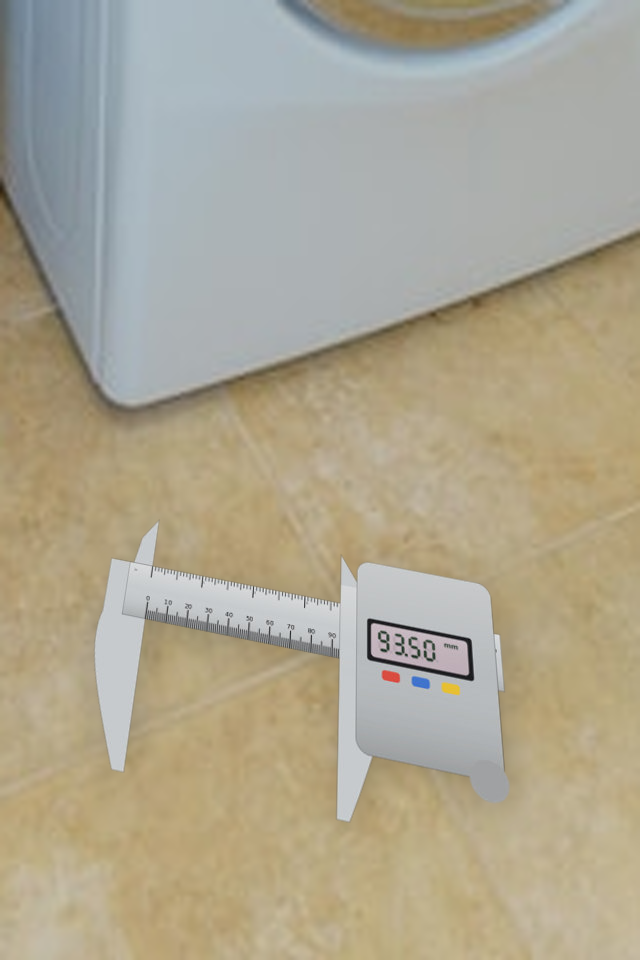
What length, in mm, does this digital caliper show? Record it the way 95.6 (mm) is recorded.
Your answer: 93.50 (mm)
